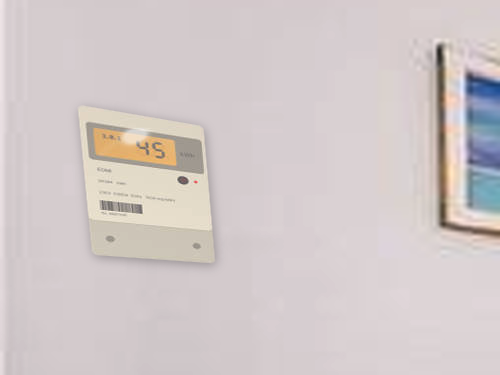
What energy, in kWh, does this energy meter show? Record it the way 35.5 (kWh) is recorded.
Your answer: 45 (kWh)
